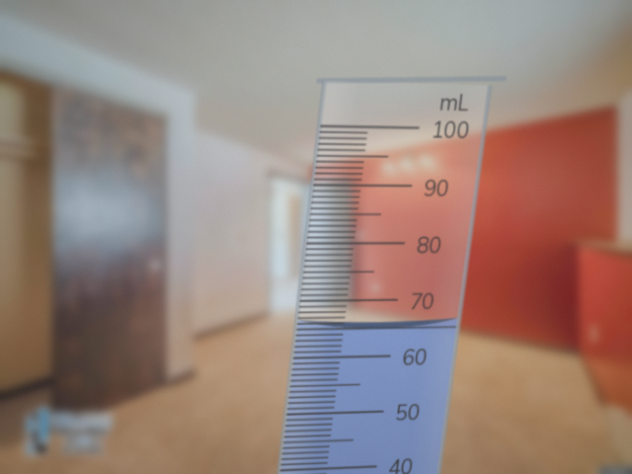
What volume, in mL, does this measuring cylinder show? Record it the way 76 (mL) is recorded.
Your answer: 65 (mL)
